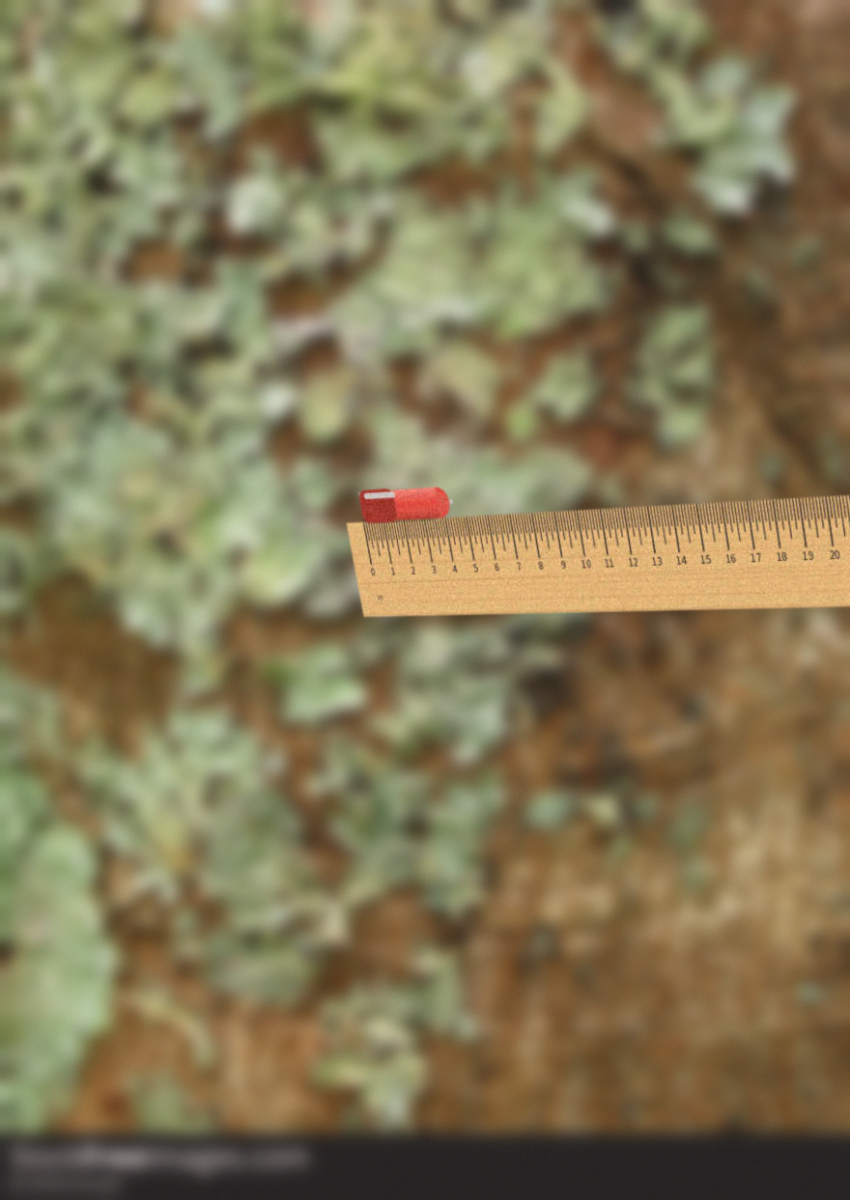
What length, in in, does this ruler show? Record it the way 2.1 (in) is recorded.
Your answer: 4.5 (in)
